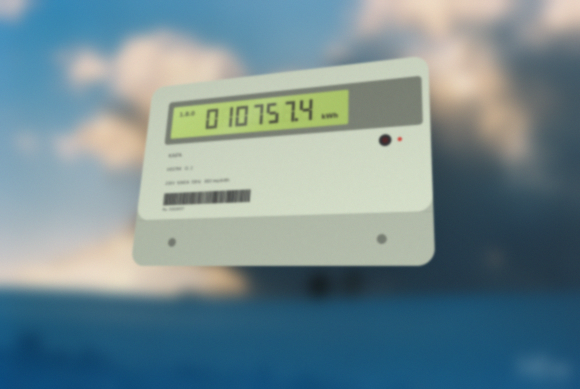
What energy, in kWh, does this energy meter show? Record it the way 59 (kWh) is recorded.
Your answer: 10757.4 (kWh)
